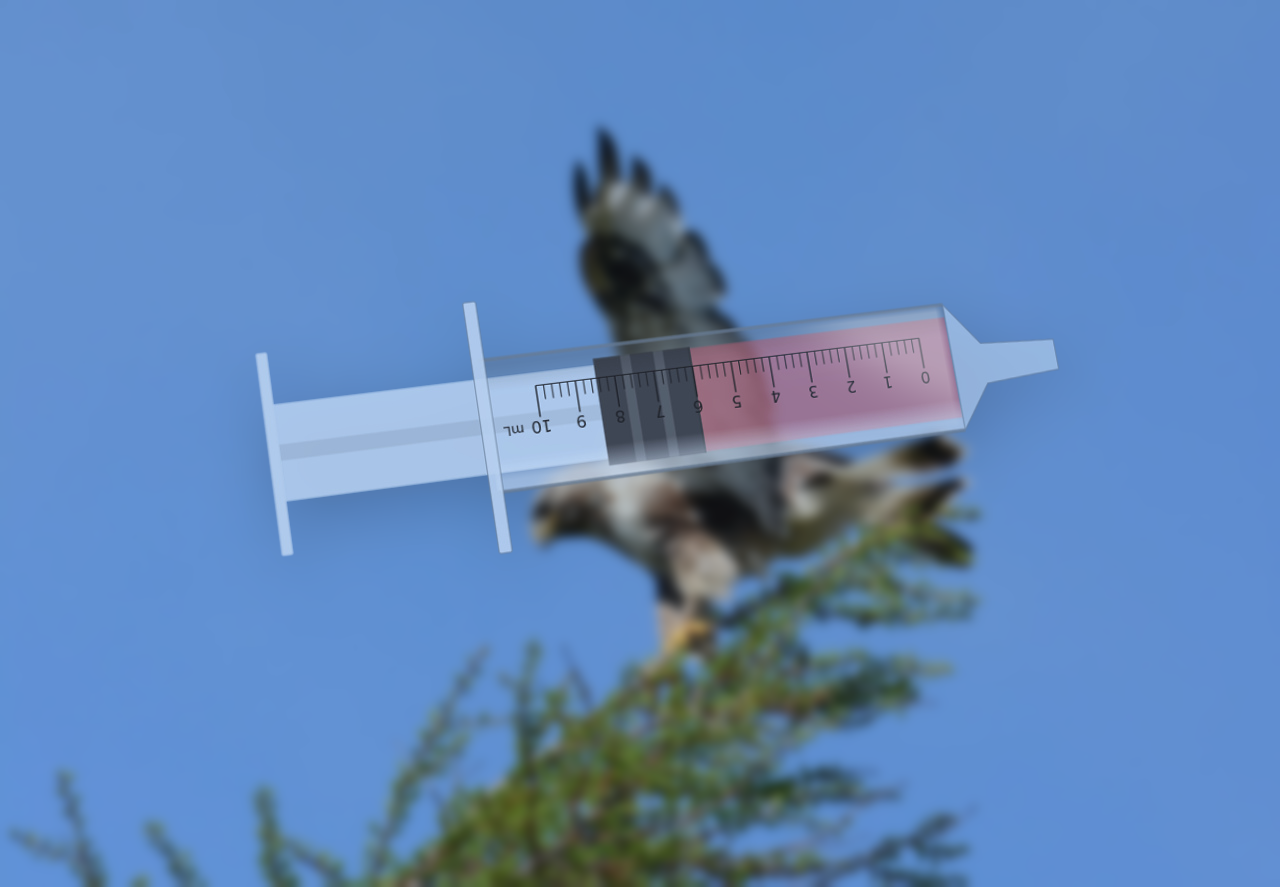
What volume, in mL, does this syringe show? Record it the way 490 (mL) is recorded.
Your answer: 6 (mL)
